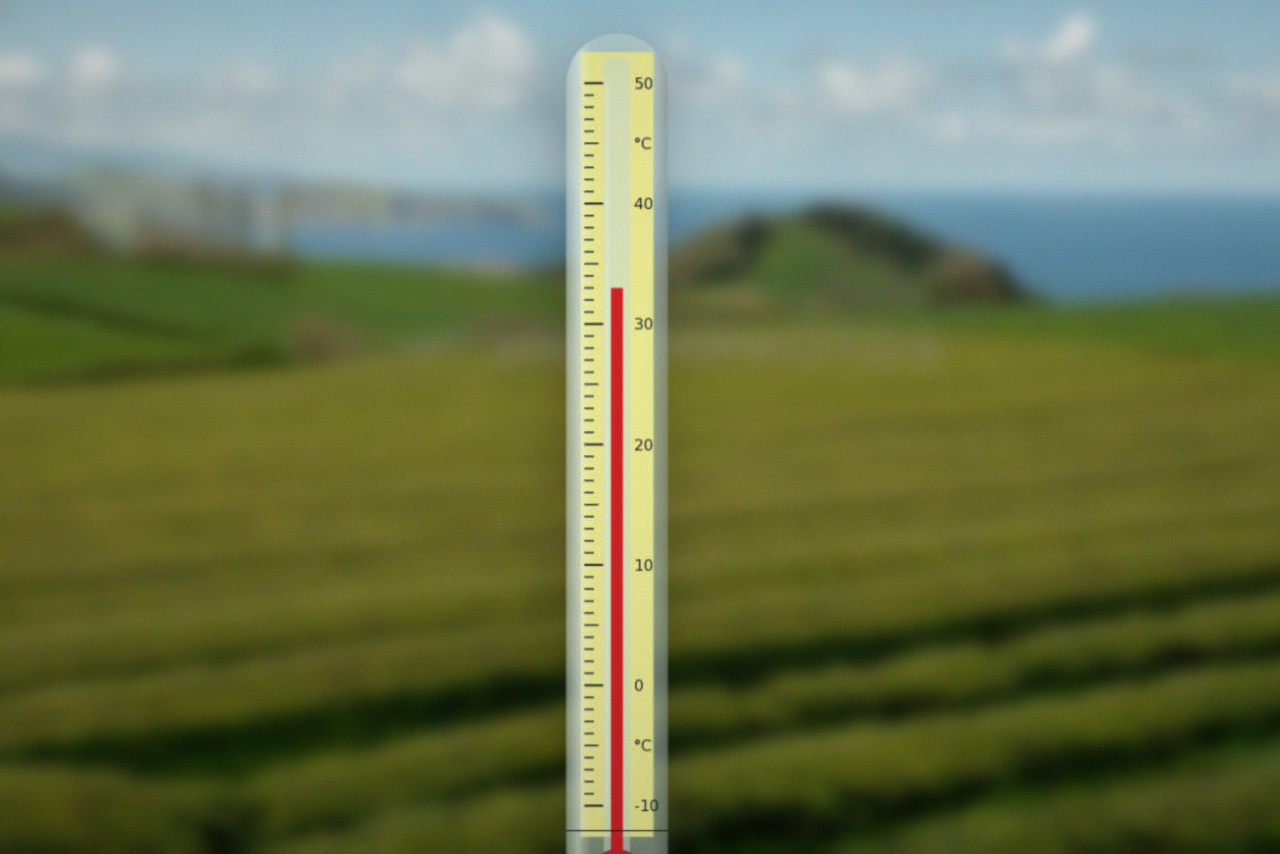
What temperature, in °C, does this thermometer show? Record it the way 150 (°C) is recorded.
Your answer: 33 (°C)
